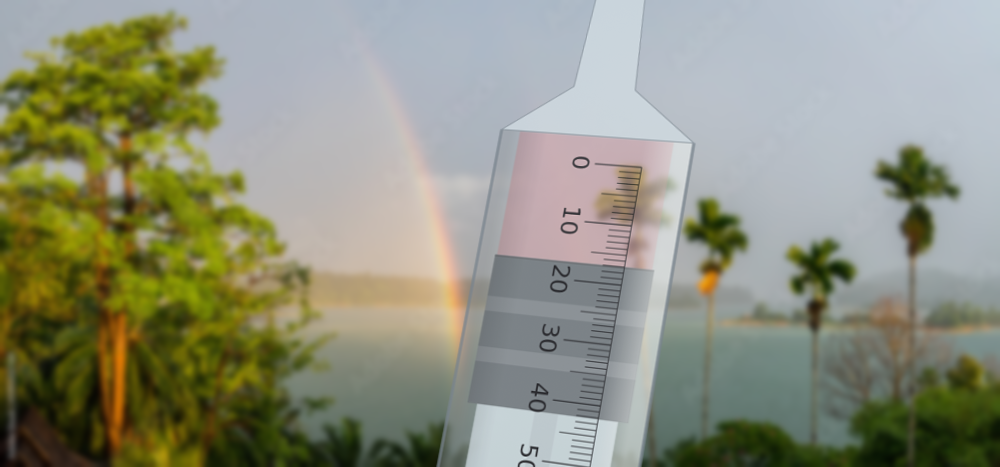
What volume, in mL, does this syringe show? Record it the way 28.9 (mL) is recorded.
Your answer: 17 (mL)
